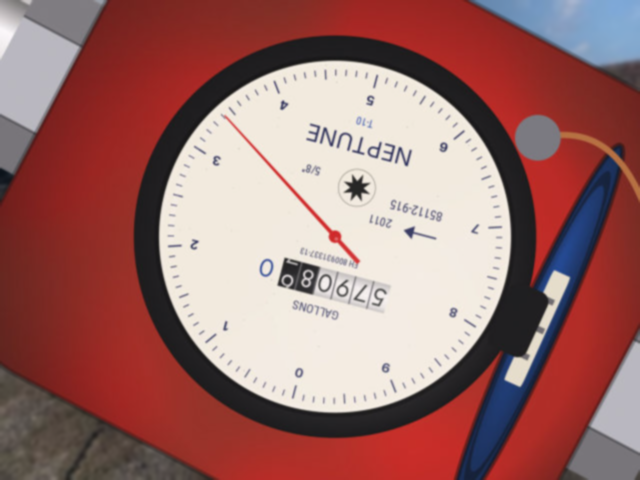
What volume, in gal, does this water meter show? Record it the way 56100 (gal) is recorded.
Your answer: 5790863.4 (gal)
